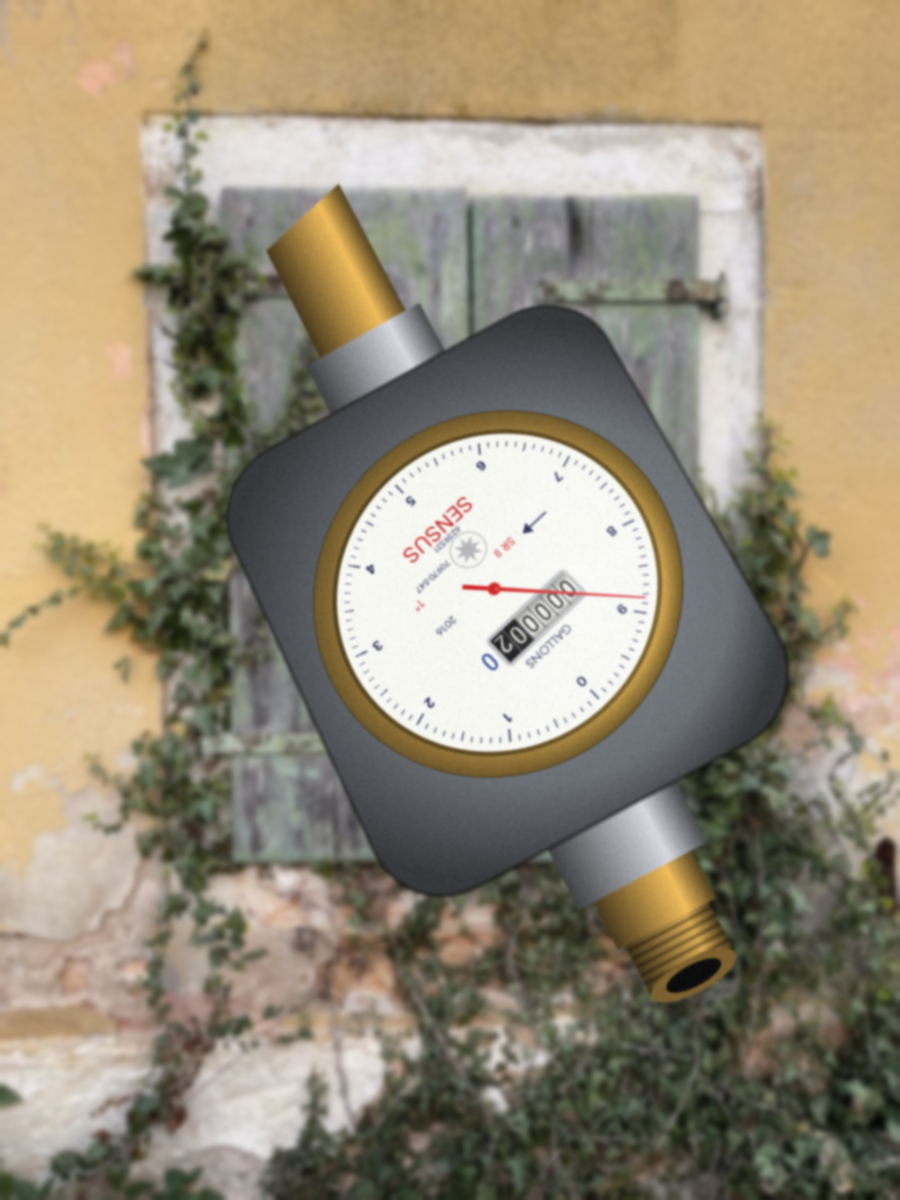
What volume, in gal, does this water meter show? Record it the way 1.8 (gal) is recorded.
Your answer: 18.8 (gal)
